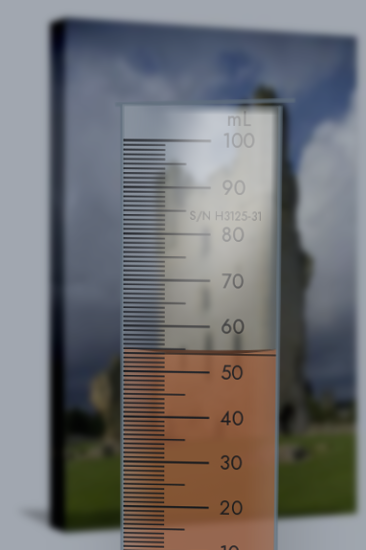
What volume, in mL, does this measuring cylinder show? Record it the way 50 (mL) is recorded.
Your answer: 54 (mL)
